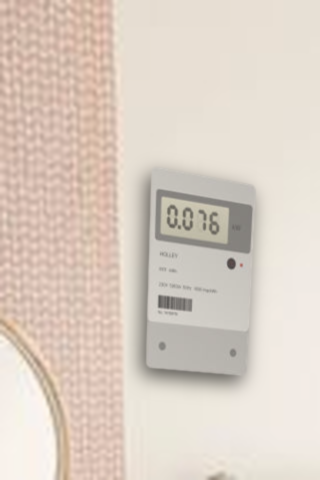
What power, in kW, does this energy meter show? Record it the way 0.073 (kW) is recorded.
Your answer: 0.076 (kW)
